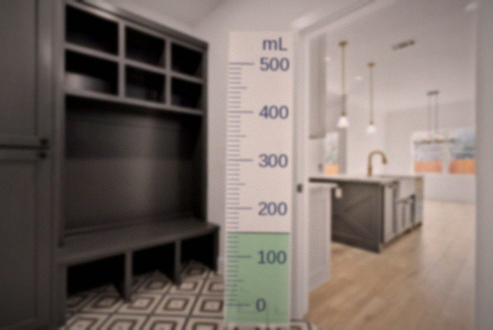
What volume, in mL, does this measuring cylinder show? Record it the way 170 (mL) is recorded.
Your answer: 150 (mL)
